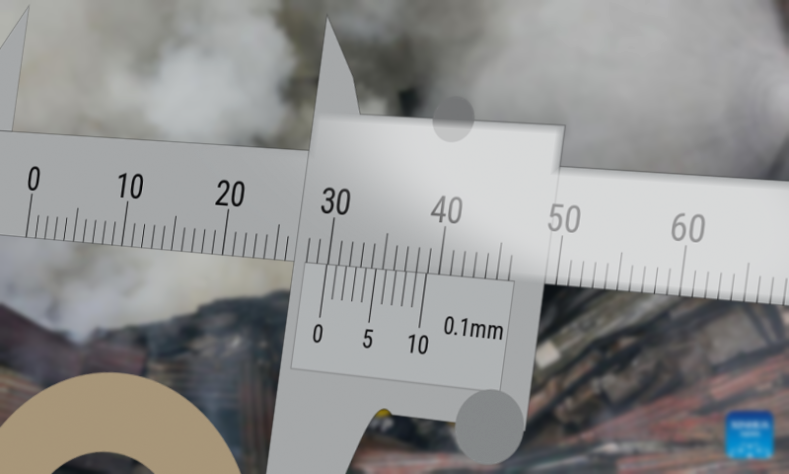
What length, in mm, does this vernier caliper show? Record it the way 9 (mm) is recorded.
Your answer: 29.9 (mm)
